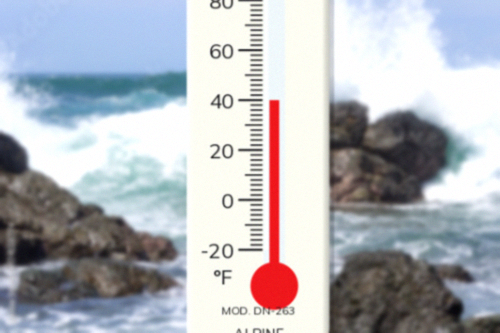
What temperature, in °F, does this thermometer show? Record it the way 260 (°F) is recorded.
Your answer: 40 (°F)
